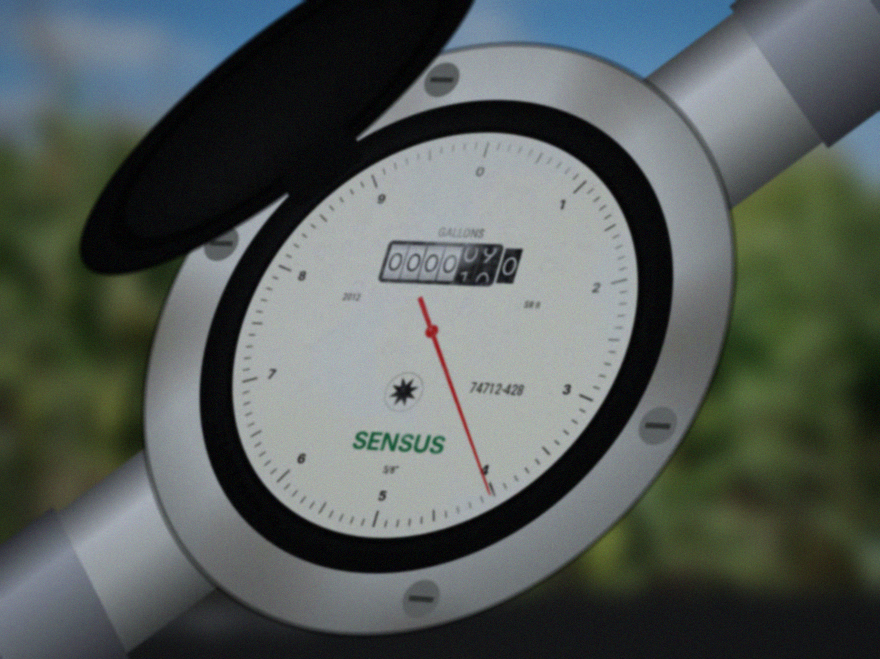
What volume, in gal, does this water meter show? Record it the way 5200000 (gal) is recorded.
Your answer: 94.0 (gal)
